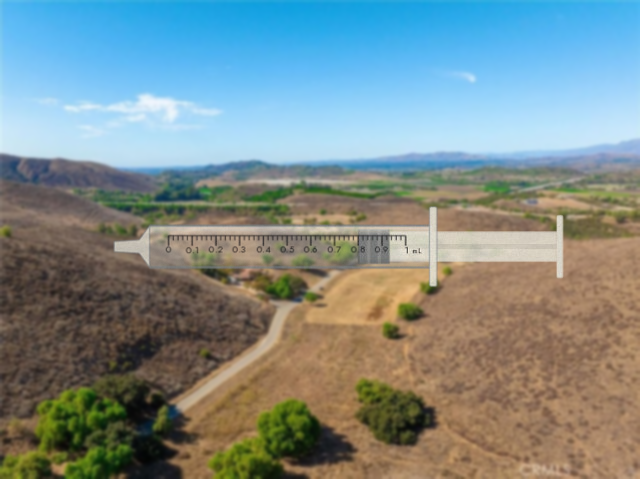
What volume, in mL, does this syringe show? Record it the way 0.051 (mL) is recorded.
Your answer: 0.8 (mL)
